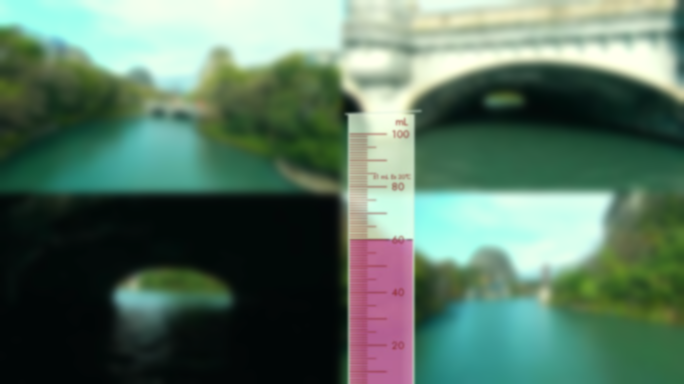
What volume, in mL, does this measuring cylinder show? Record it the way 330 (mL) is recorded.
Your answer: 60 (mL)
